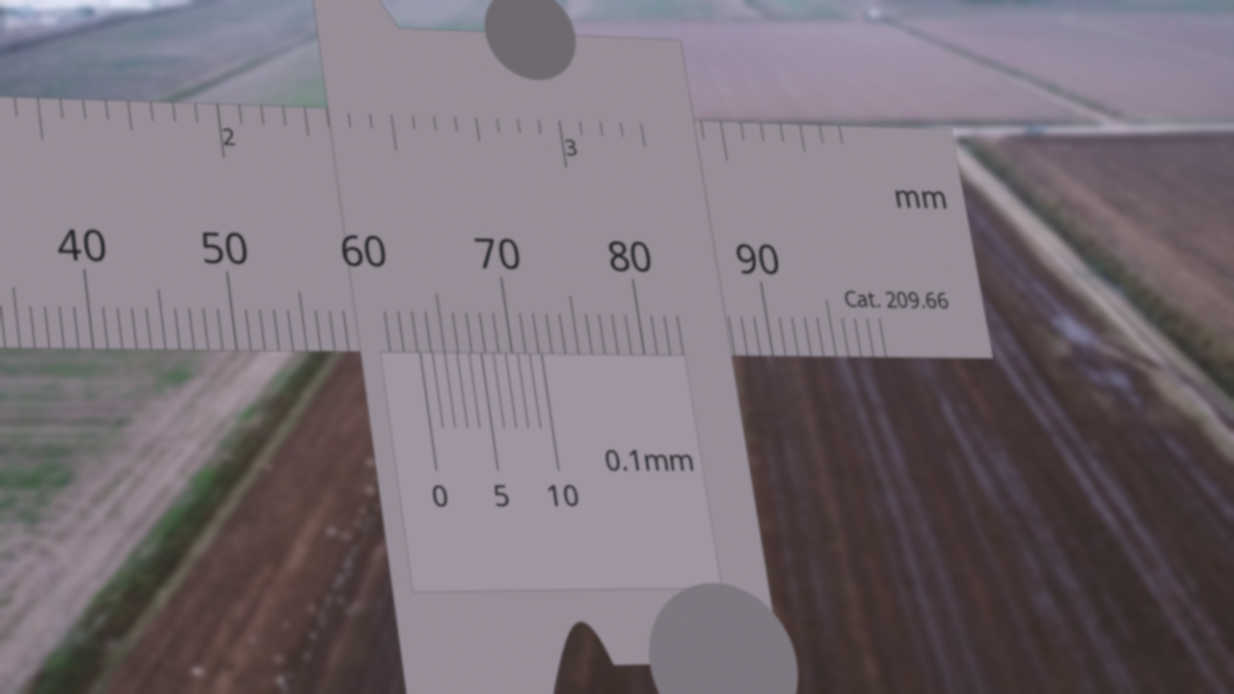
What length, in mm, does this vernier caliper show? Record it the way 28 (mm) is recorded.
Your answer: 63.2 (mm)
